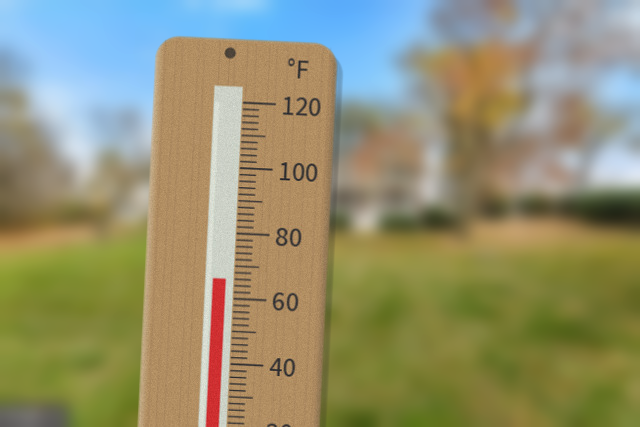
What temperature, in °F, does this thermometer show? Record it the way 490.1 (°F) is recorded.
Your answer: 66 (°F)
